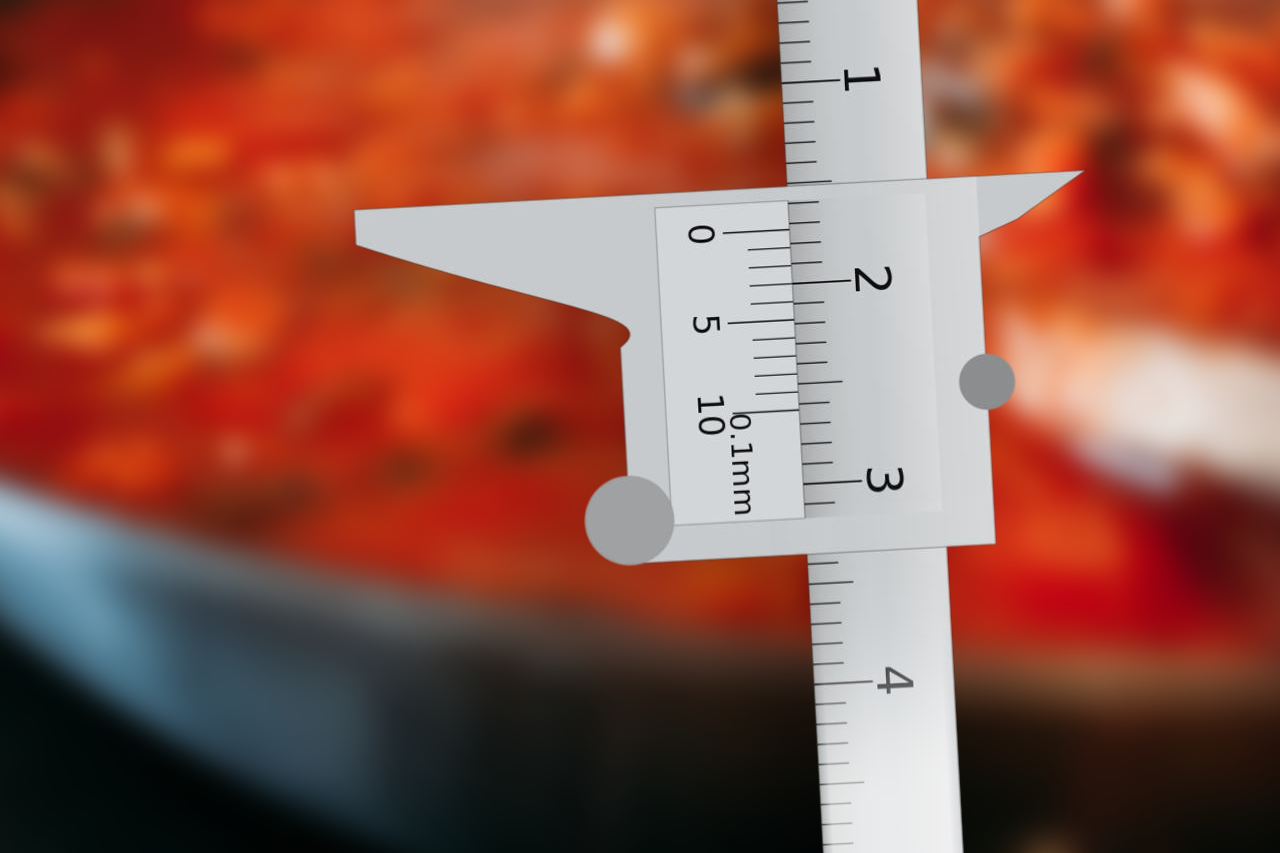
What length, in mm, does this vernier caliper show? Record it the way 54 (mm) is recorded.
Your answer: 17.3 (mm)
